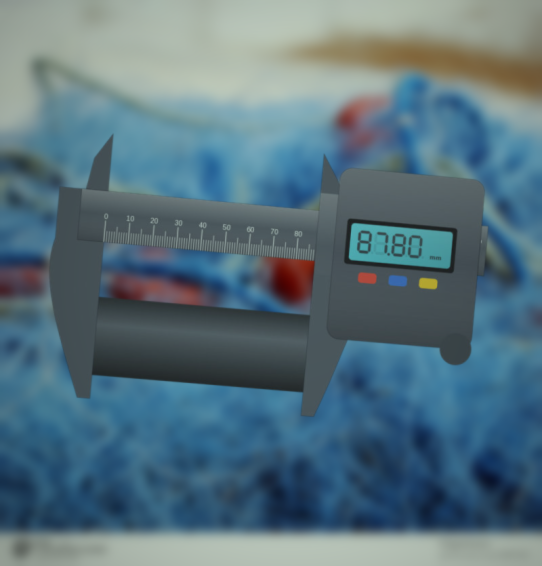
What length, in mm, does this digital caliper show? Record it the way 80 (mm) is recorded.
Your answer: 87.80 (mm)
